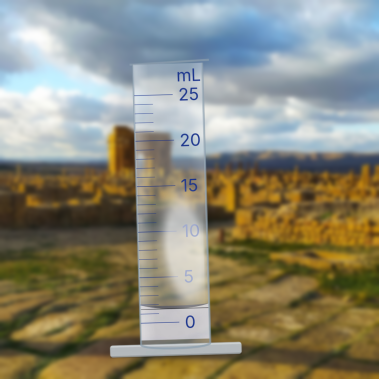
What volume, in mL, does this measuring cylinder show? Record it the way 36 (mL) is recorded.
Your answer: 1.5 (mL)
